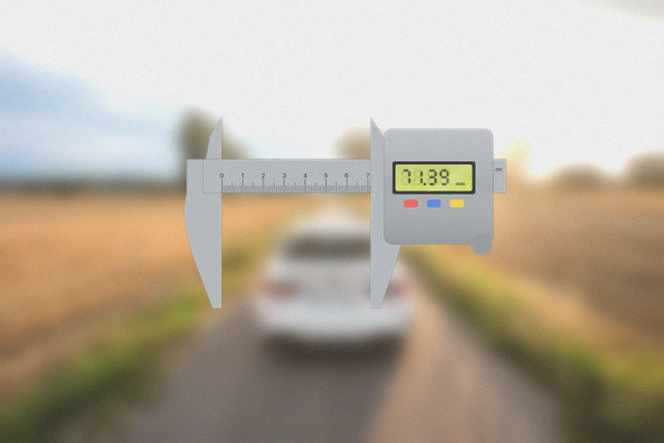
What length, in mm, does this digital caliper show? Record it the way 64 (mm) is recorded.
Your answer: 71.39 (mm)
